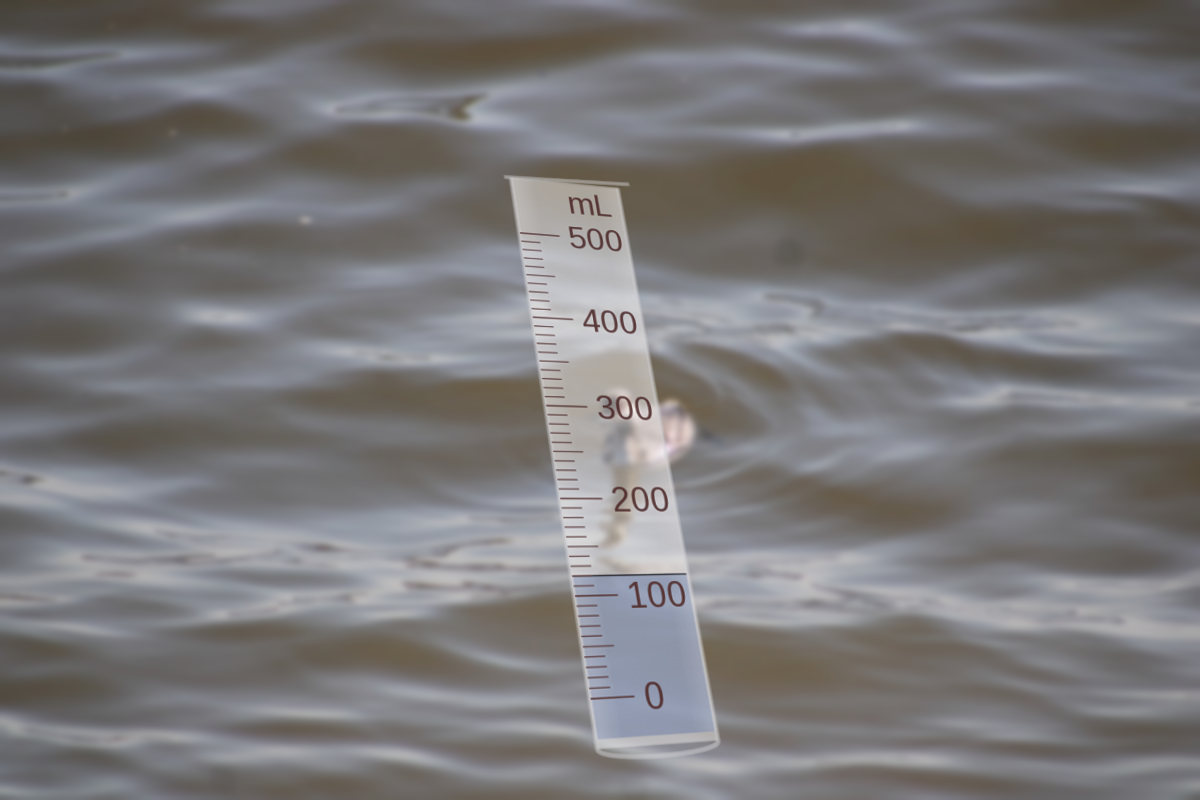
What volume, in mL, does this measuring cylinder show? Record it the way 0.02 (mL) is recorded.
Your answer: 120 (mL)
